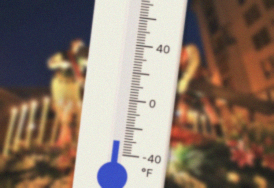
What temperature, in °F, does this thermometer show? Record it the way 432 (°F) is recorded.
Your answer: -30 (°F)
